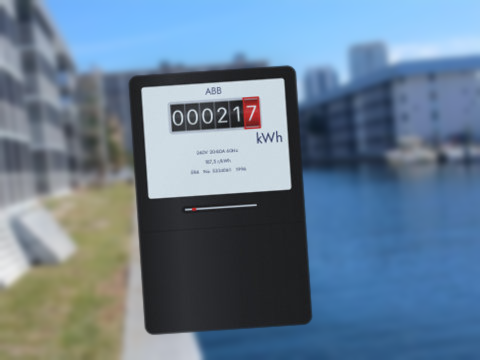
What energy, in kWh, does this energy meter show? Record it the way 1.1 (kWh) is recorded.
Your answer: 21.7 (kWh)
